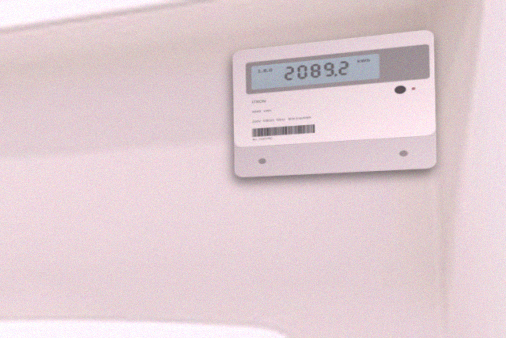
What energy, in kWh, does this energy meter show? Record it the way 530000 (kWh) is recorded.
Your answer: 2089.2 (kWh)
